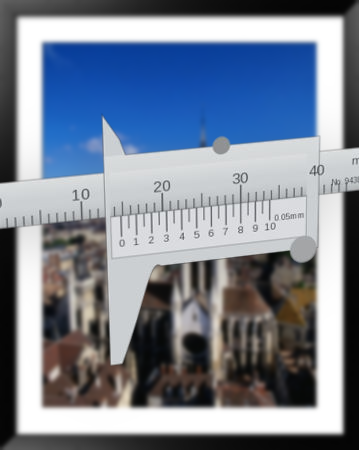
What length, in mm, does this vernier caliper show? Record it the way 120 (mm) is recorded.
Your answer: 14.8 (mm)
